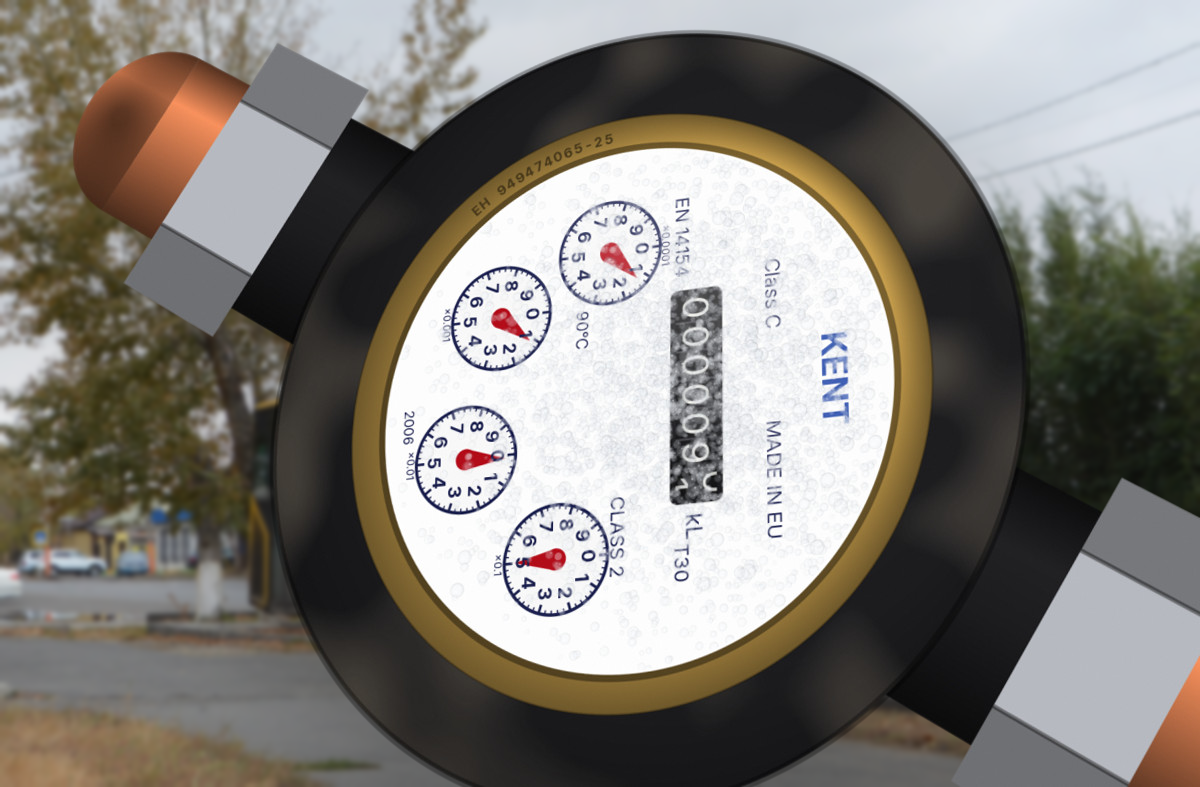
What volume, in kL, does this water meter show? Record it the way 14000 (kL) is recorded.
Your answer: 90.5011 (kL)
